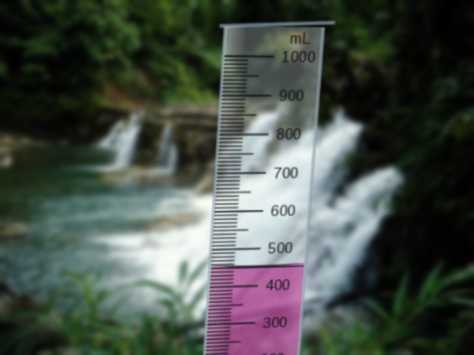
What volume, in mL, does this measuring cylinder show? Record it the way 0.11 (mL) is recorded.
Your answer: 450 (mL)
